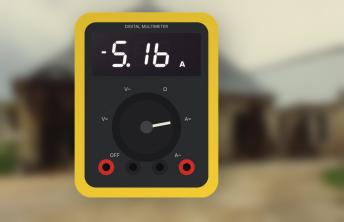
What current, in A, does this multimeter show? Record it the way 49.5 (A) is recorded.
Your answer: -5.16 (A)
